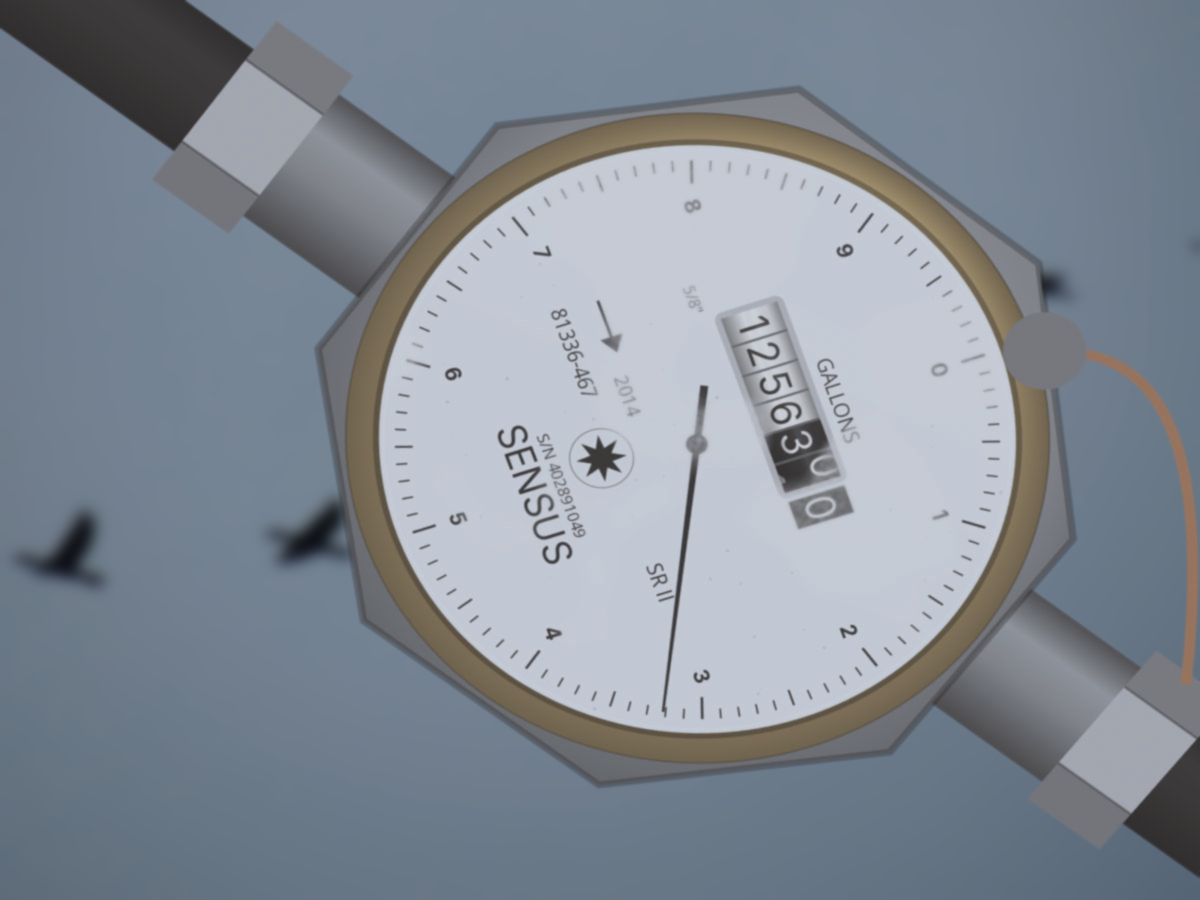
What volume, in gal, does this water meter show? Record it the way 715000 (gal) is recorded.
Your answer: 1256303.2 (gal)
